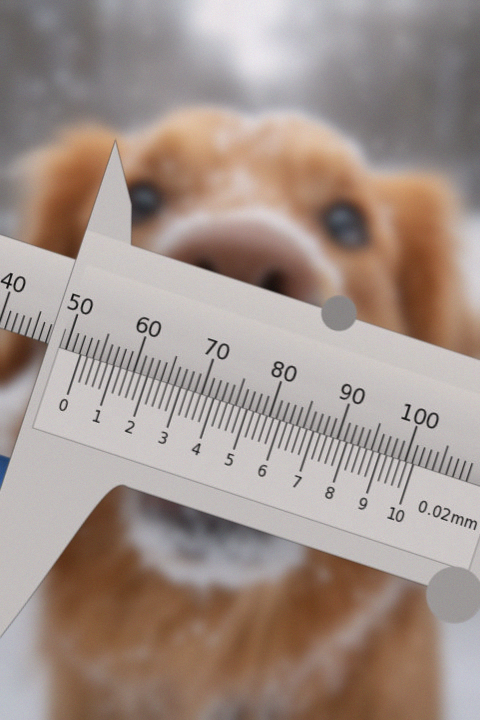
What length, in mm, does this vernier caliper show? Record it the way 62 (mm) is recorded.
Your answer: 52.2 (mm)
